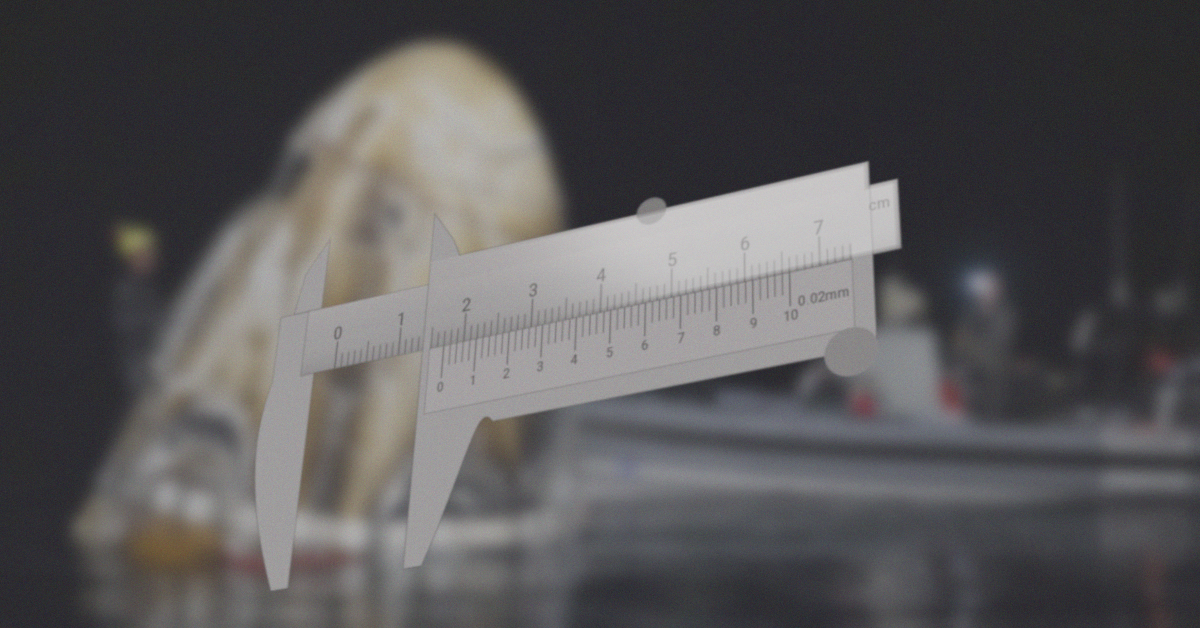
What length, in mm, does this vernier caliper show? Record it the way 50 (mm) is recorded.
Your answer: 17.0 (mm)
